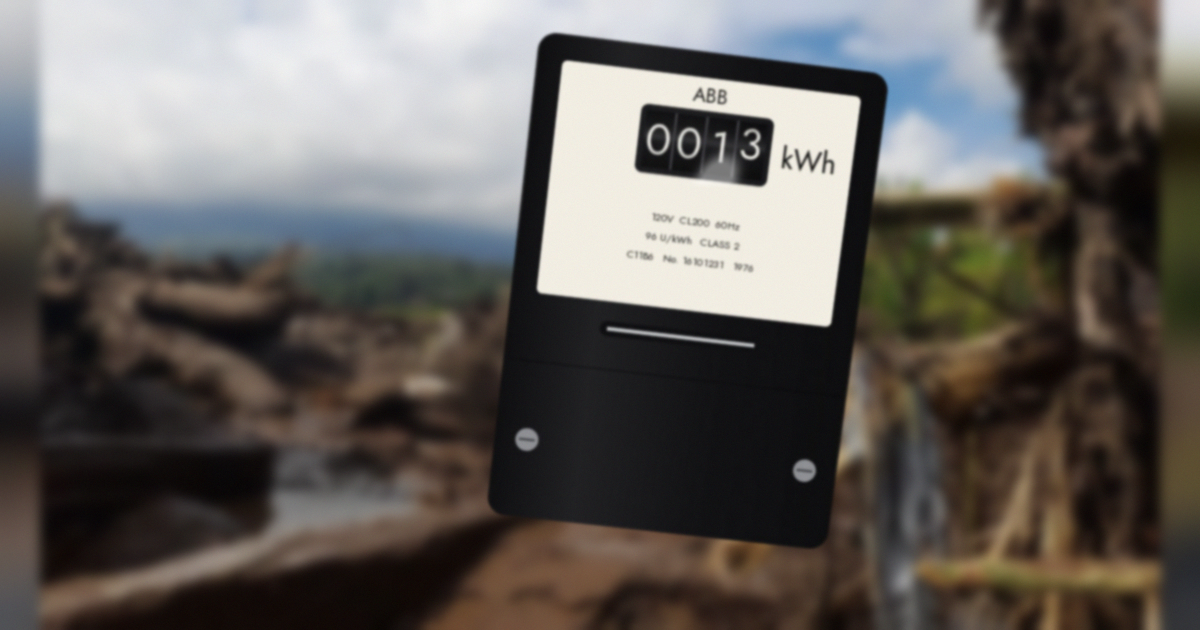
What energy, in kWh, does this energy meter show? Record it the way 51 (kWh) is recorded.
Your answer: 13 (kWh)
